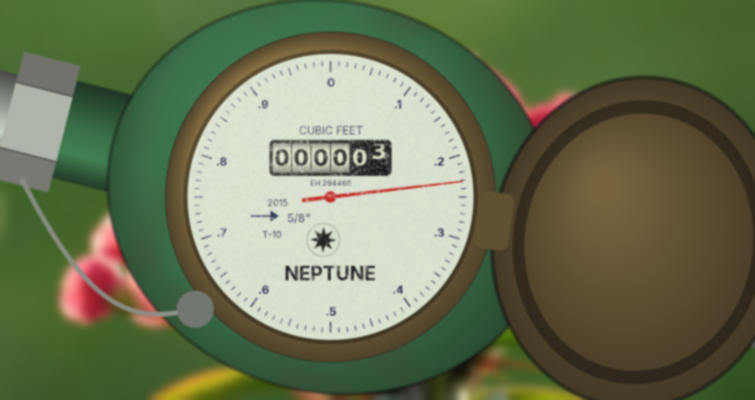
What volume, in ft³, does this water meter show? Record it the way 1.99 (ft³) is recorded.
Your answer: 3.23 (ft³)
